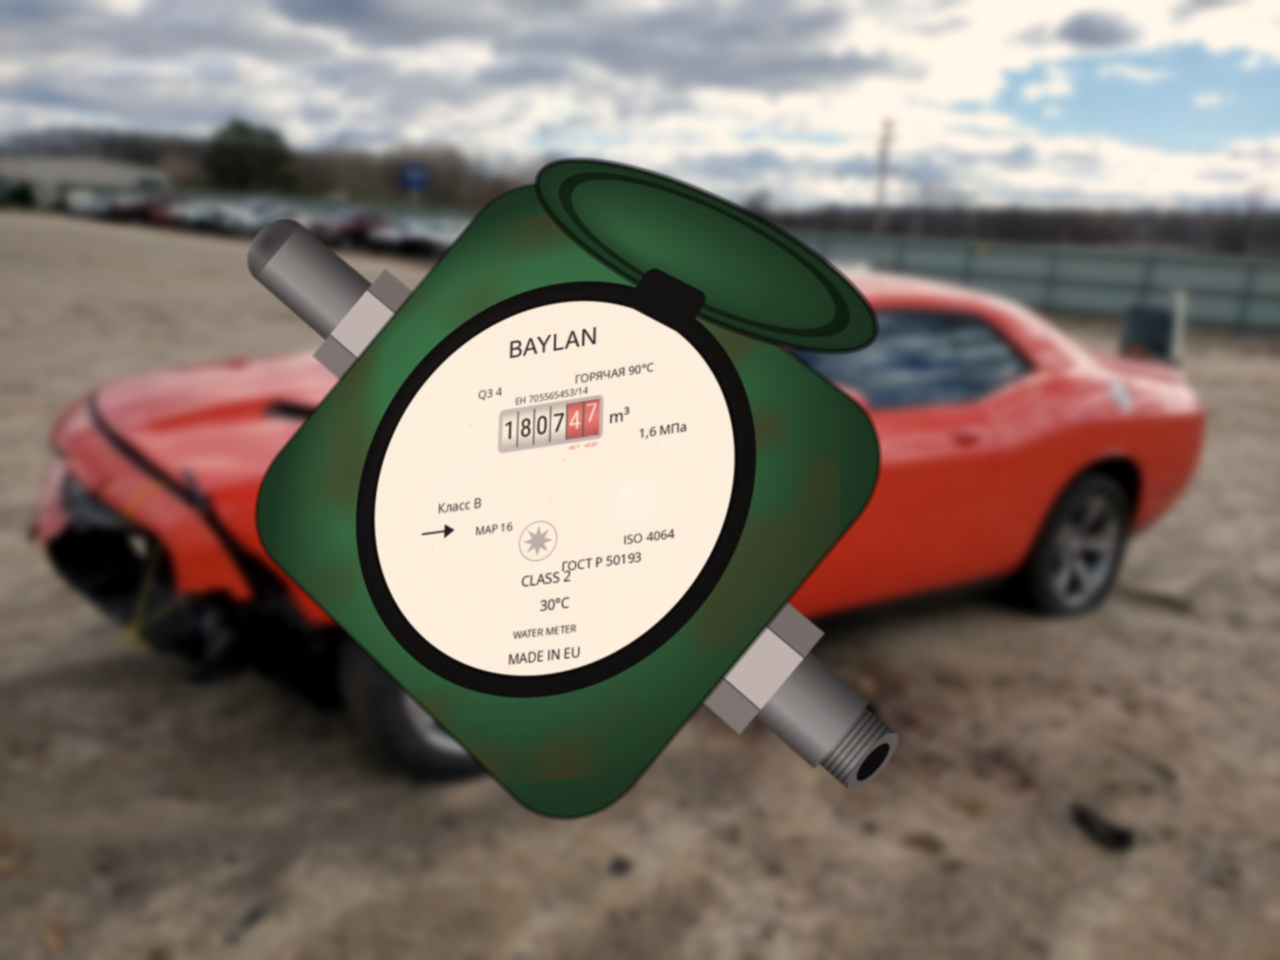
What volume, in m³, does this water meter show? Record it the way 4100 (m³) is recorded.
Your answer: 1807.47 (m³)
